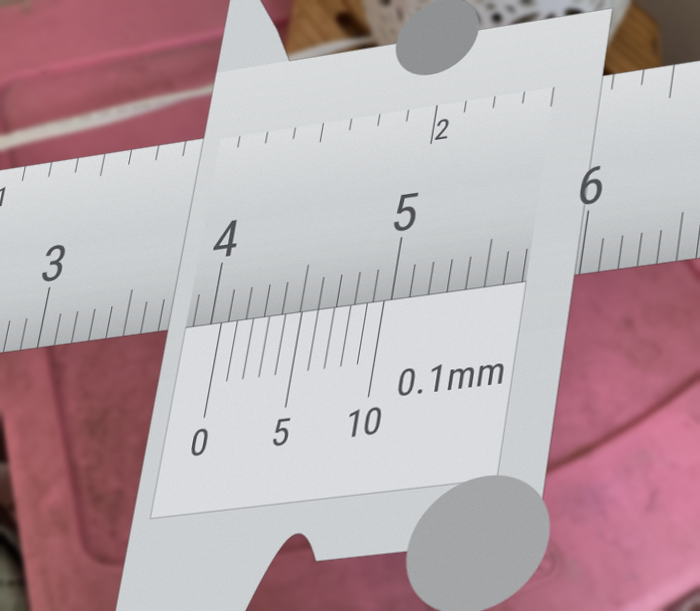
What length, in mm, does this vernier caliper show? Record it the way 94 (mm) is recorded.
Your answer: 40.6 (mm)
